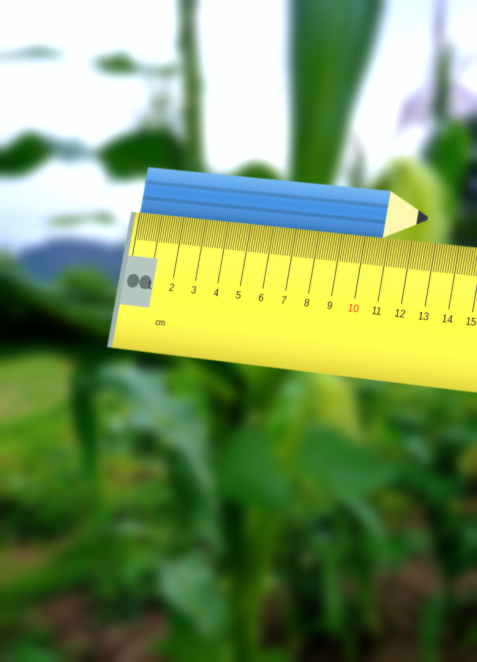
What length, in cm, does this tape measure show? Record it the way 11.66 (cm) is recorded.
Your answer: 12.5 (cm)
